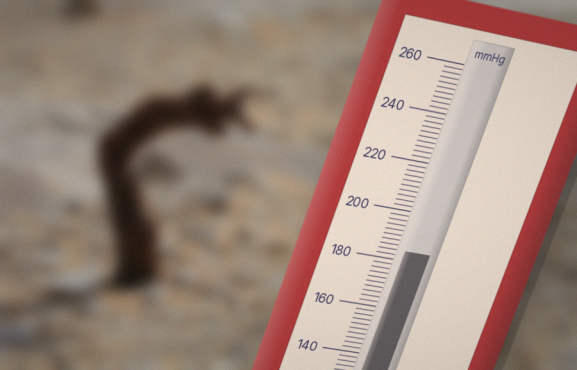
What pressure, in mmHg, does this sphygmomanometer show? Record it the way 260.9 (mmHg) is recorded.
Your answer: 184 (mmHg)
